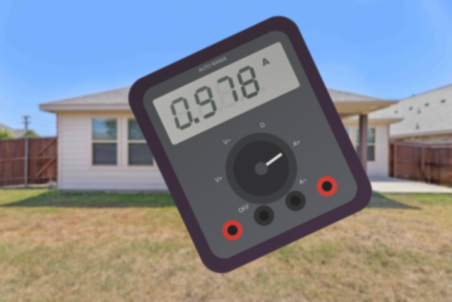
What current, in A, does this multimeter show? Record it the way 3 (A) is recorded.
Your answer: 0.978 (A)
